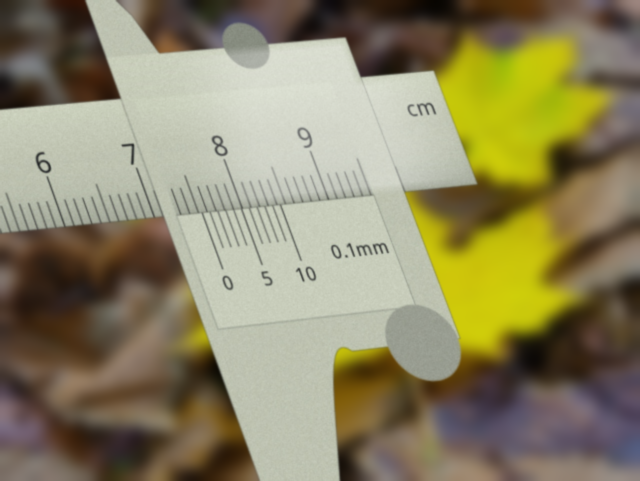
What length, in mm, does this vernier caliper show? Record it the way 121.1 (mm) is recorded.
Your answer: 75.4 (mm)
